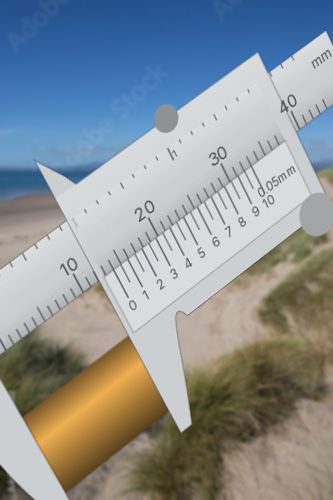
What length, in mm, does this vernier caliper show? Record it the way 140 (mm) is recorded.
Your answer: 14.0 (mm)
